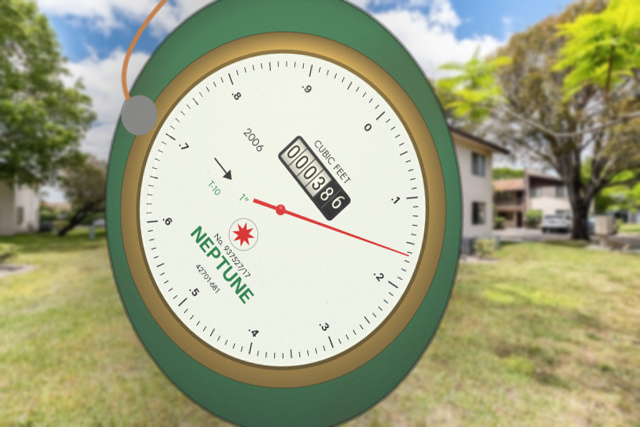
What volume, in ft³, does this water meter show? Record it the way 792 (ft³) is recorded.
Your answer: 386.16 (ft³)
